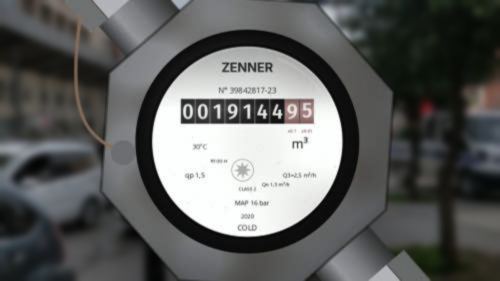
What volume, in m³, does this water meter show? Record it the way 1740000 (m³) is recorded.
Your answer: 19144.95 (m³)
